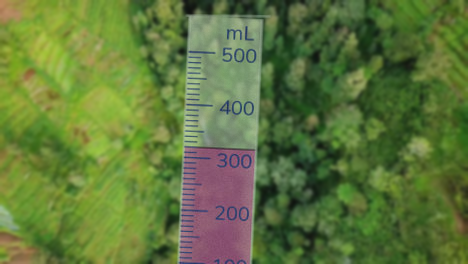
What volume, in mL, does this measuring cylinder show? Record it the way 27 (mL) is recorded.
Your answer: 320 (mL)
